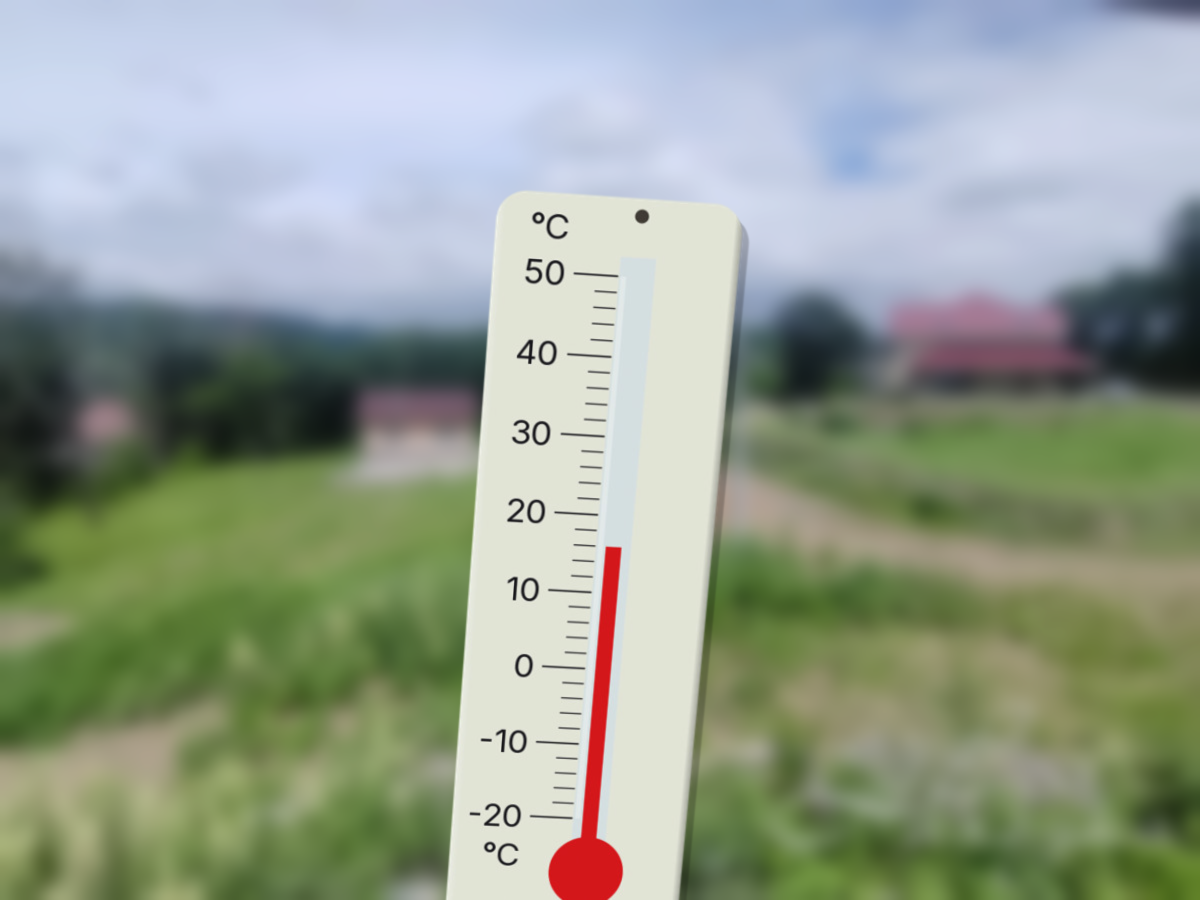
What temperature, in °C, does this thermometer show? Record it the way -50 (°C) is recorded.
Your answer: 16 (°C)
